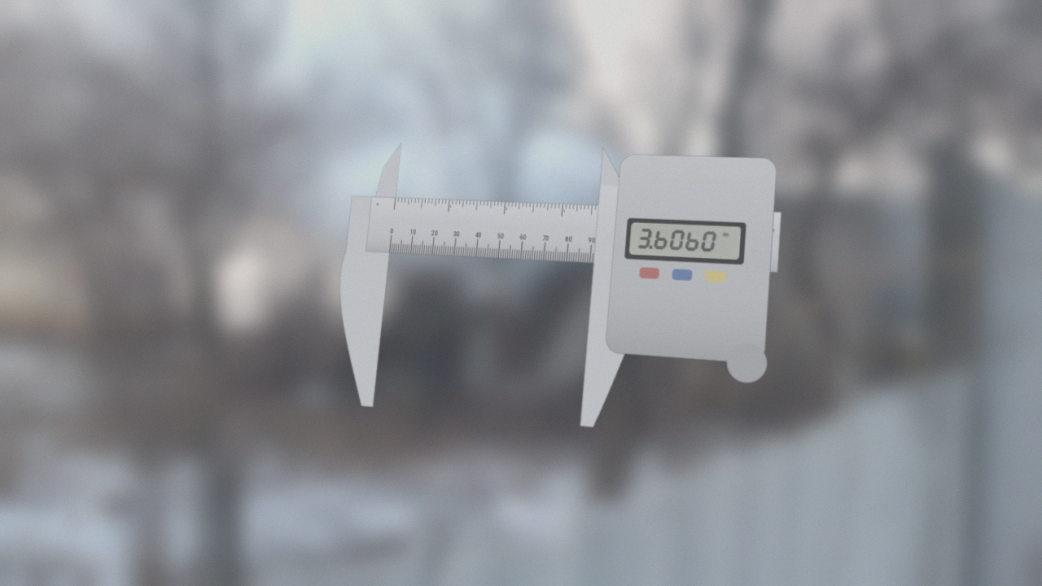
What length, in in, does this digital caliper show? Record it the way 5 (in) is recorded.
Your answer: 3.6060 (in)
